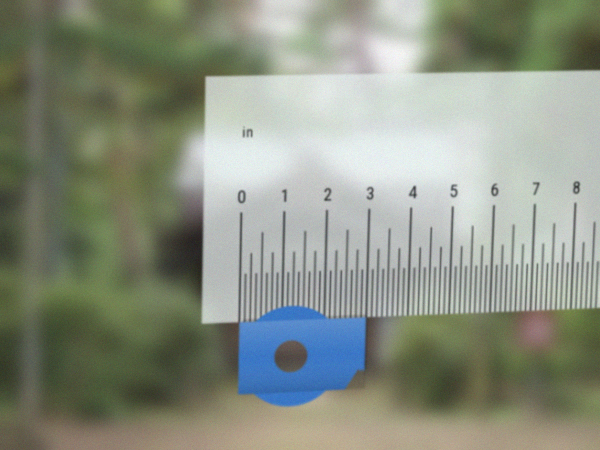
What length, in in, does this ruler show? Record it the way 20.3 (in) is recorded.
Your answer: 3 (in)
